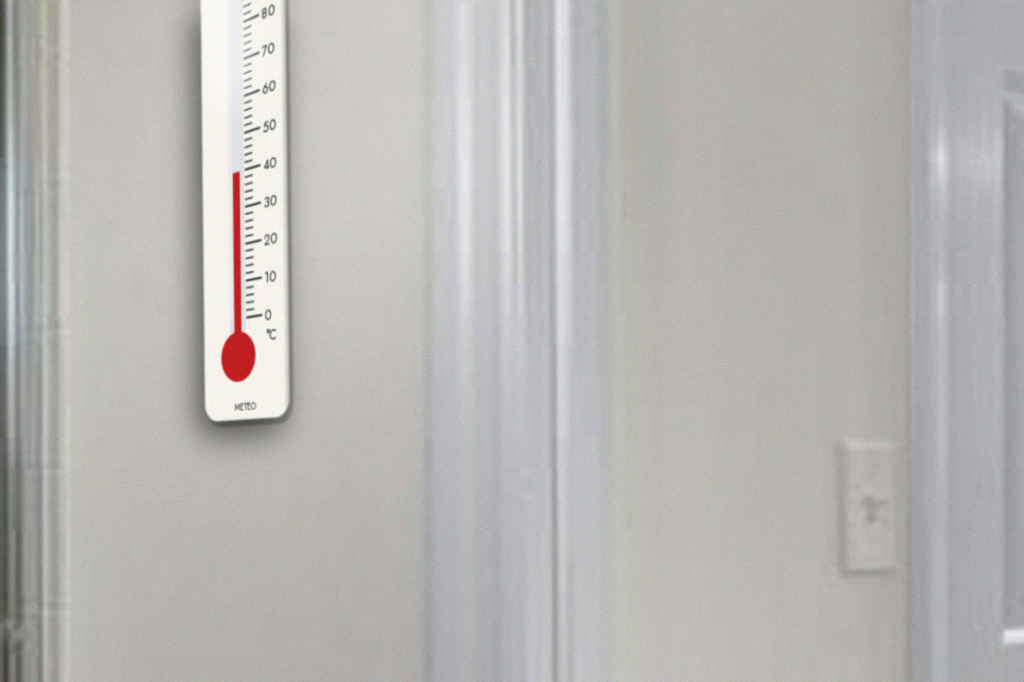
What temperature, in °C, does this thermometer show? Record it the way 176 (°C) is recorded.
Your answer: 40 (°C)
